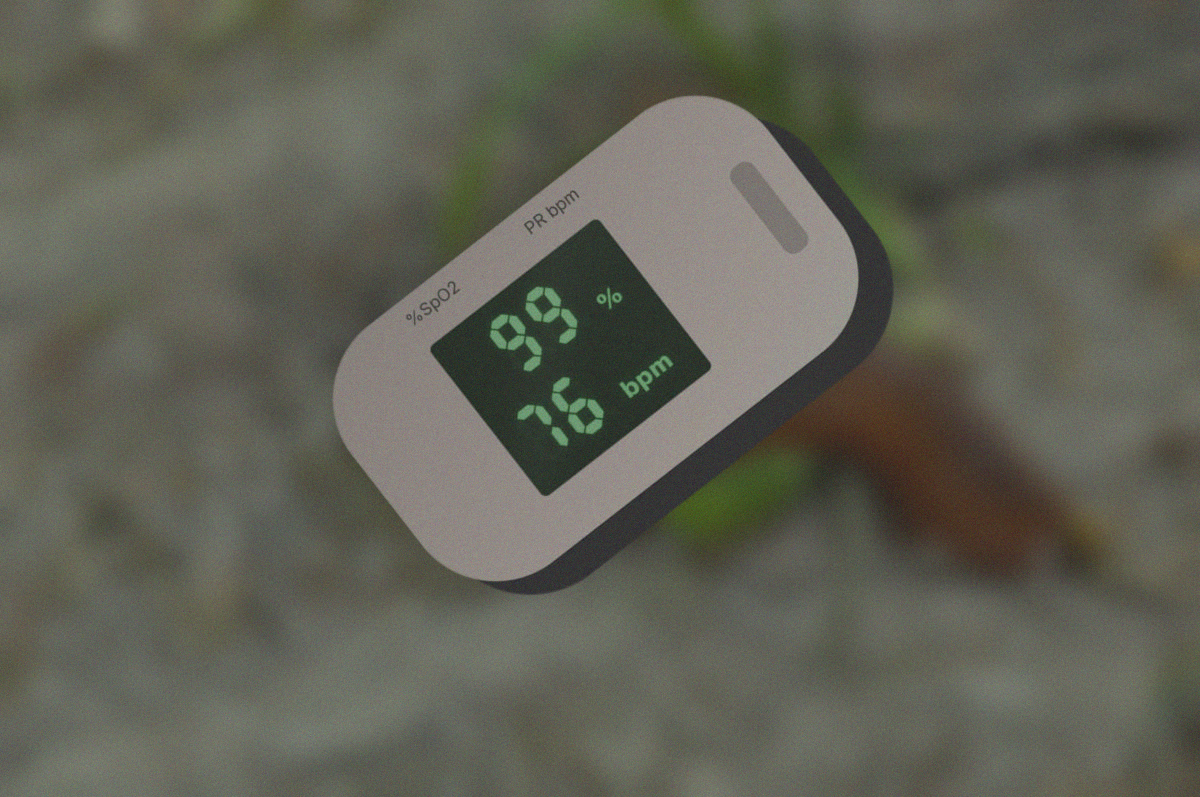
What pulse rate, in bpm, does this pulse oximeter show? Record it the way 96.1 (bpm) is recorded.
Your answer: 76 (bpm)
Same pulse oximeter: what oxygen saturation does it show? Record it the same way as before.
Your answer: 99 (%)
